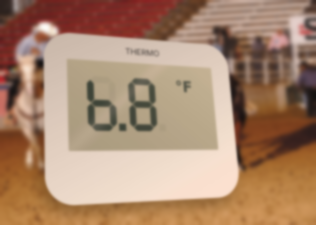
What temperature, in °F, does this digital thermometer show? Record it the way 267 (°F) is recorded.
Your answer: 6.8 (°F)
